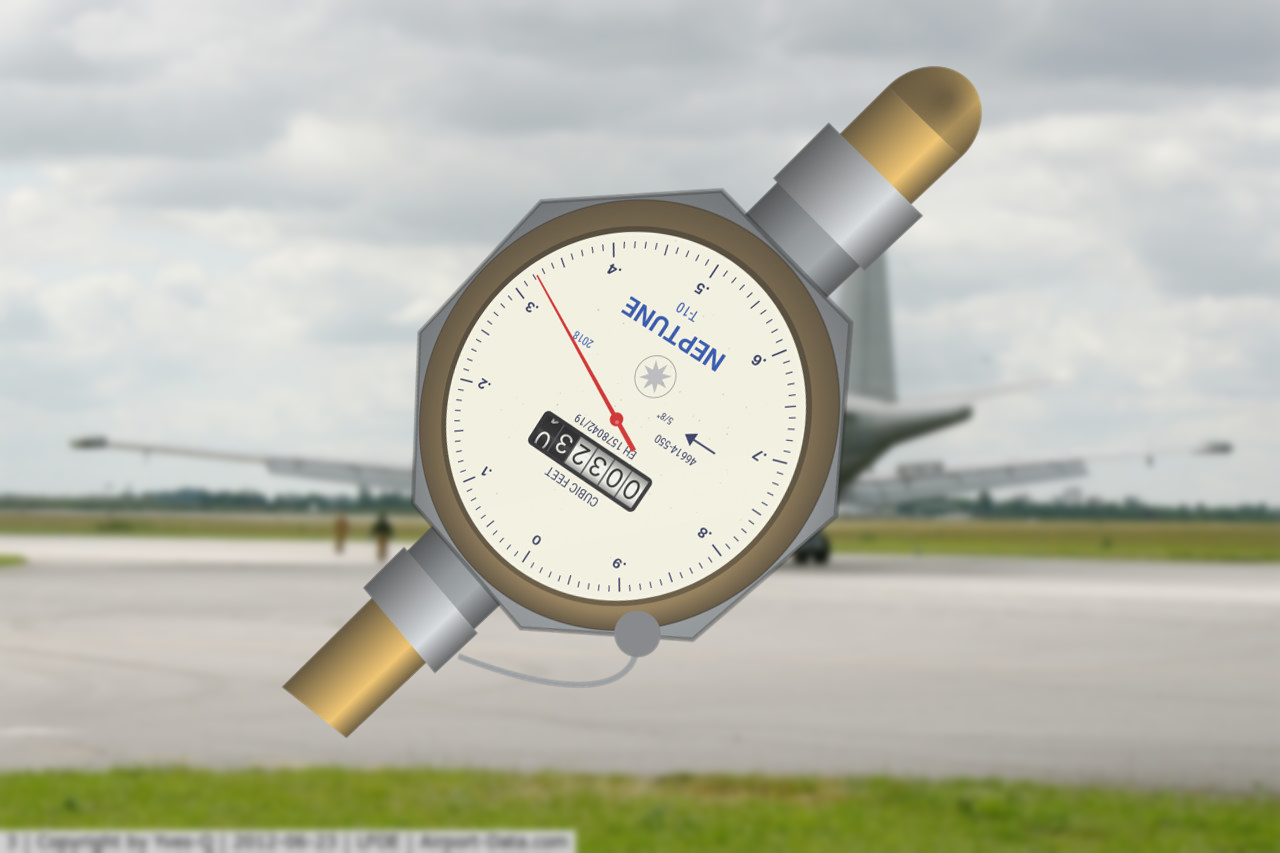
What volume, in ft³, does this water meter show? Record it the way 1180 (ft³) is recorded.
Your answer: 3230.32 (ft³)
